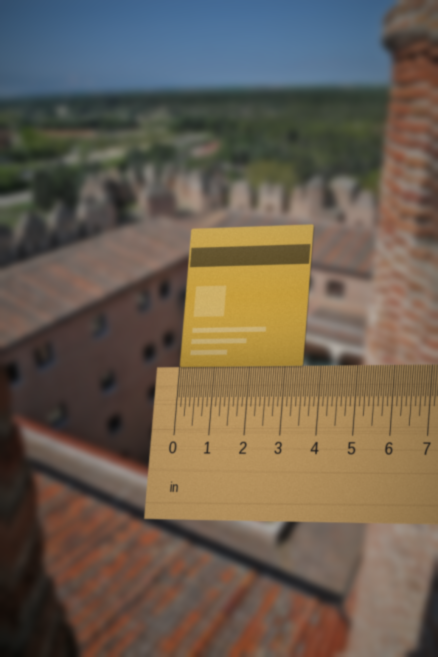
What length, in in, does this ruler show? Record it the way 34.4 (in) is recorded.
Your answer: 3.5 (in)
